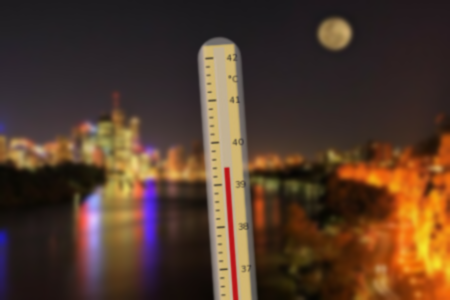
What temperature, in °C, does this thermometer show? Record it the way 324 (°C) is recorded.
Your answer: 39.4 (°C)
